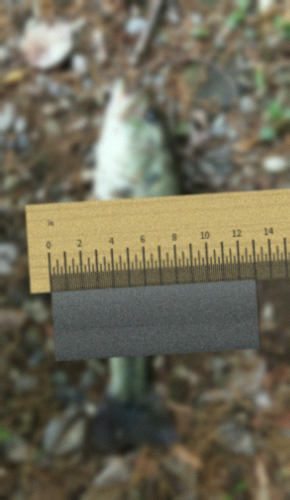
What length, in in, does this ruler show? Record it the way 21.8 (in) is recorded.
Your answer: 13 (in)
